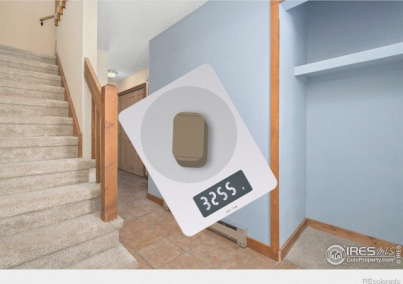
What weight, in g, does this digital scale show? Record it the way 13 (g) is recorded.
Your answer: 3255 (g)
